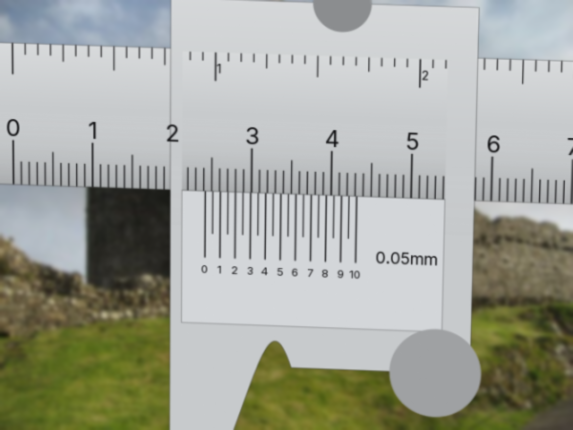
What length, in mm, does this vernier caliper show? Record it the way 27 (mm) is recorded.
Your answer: 24.2 (mm)
